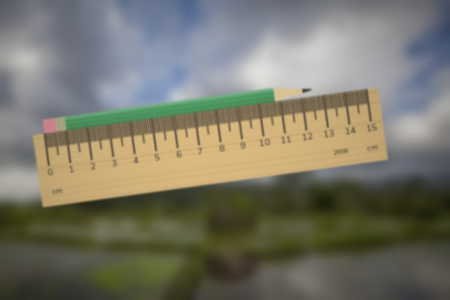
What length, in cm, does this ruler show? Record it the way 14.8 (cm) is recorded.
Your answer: 12.5 (cm)
